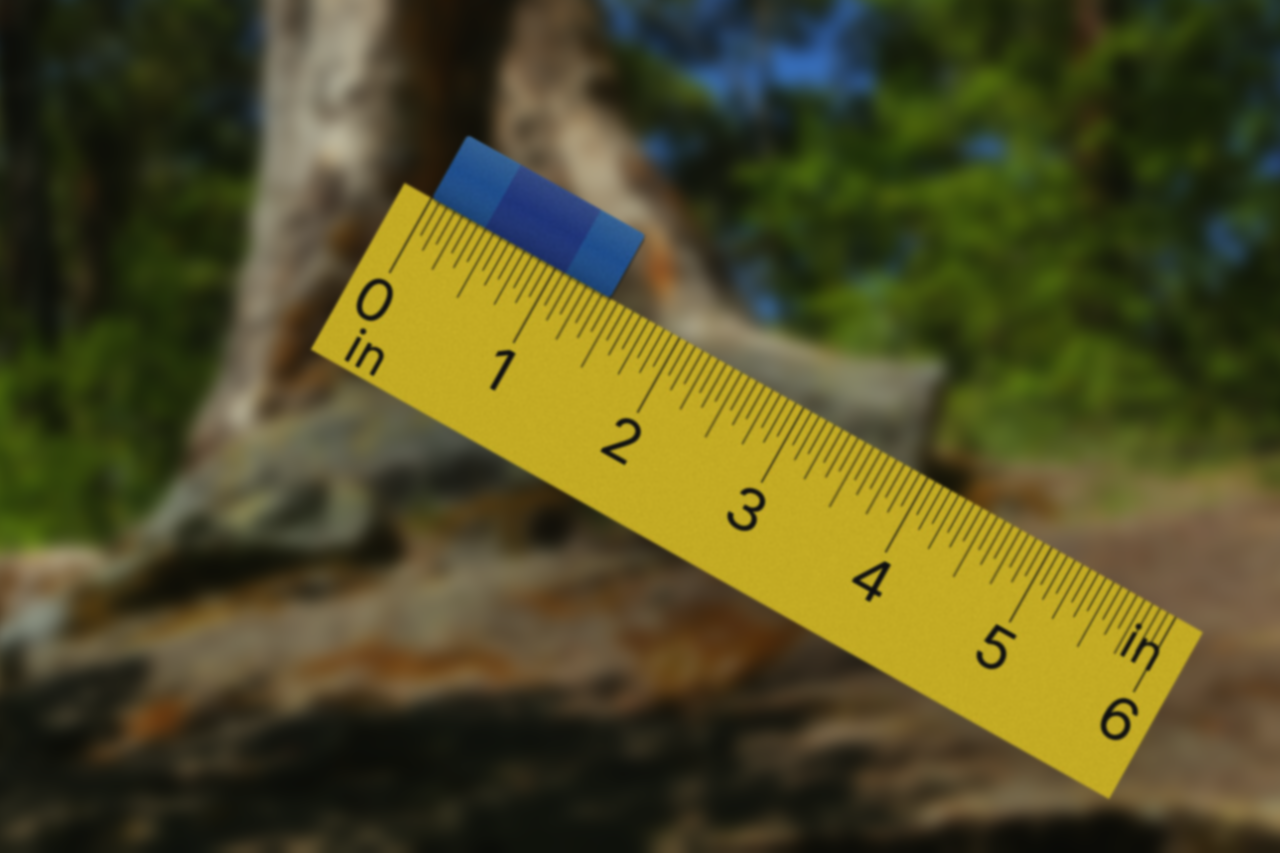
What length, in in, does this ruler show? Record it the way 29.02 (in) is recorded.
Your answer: 1.4375 (in)
